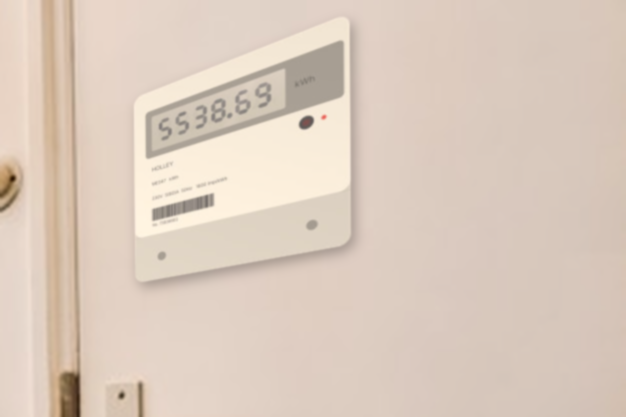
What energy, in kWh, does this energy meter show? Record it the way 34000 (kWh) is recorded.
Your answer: 5538.69 (kWh)
